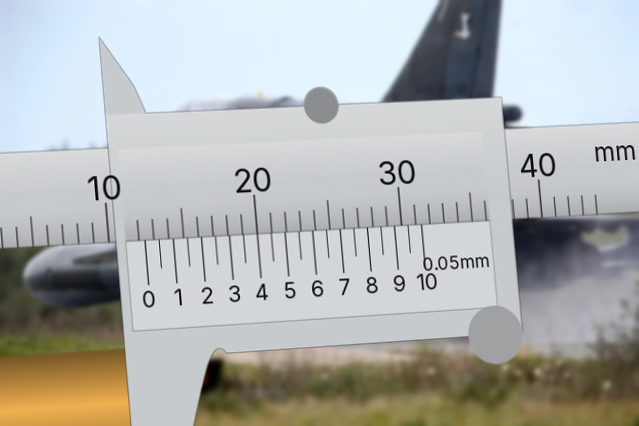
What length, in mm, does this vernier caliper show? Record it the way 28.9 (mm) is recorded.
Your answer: 12.4 (mm)
